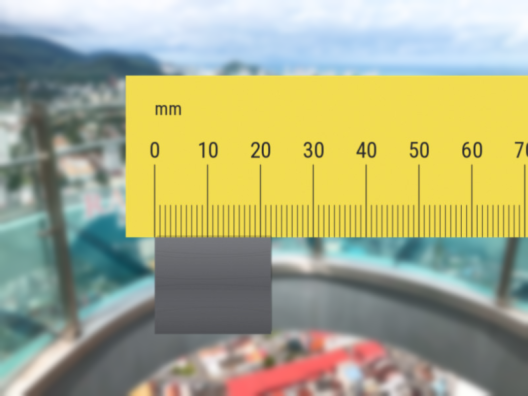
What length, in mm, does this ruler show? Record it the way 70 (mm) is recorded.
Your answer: 22 (mm)
